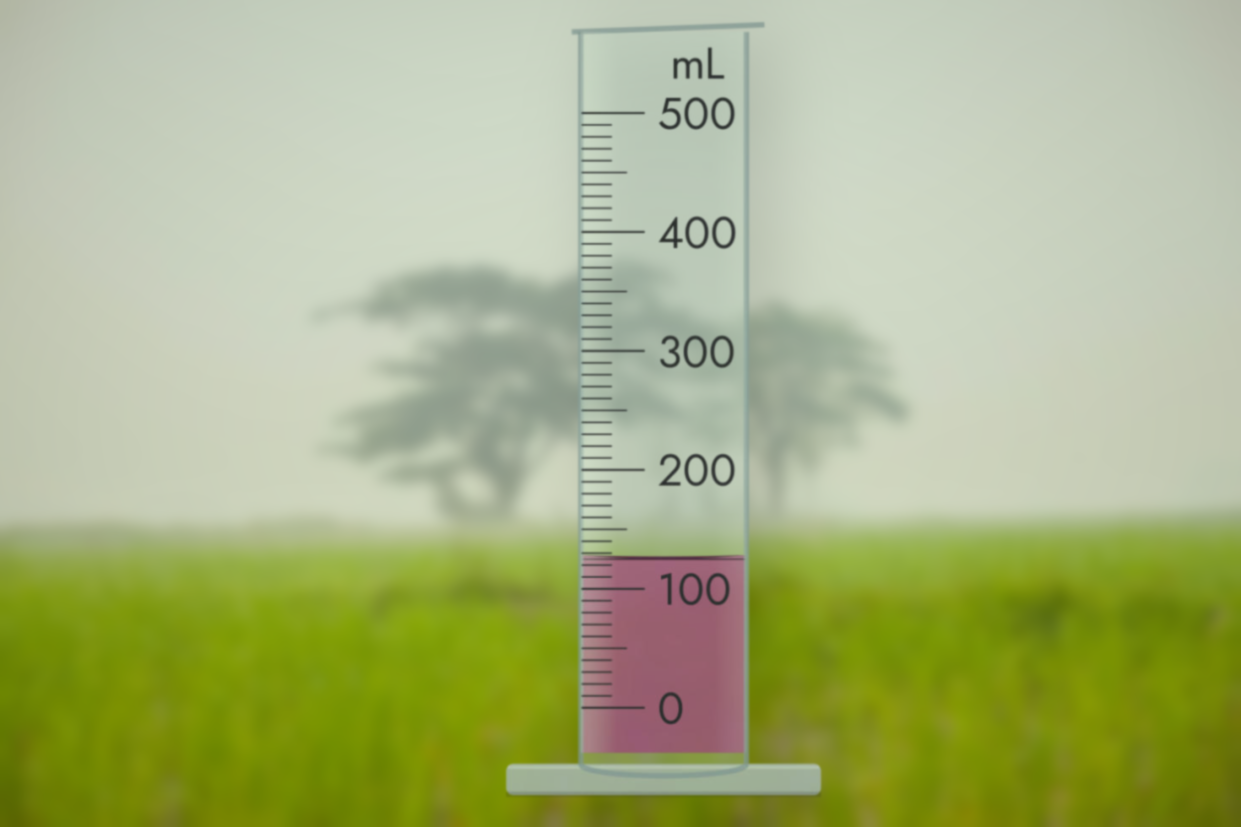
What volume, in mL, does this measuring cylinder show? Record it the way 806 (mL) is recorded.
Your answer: 125 (mL)
